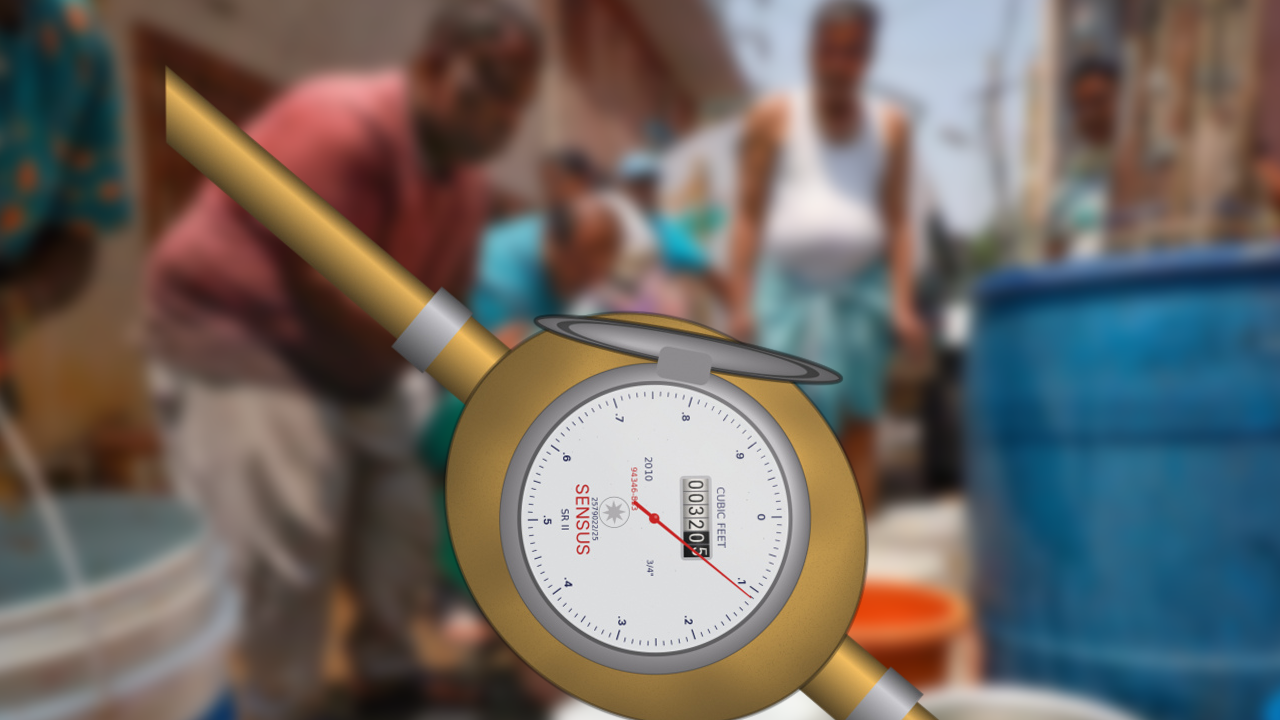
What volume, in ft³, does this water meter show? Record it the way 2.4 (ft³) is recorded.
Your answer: 3205.11 (ft³)
